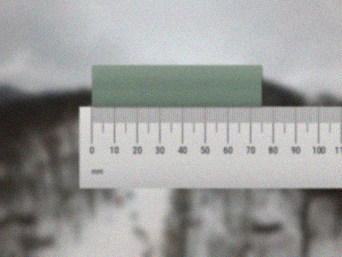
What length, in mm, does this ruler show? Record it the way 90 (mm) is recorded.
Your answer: 75 (mm)
